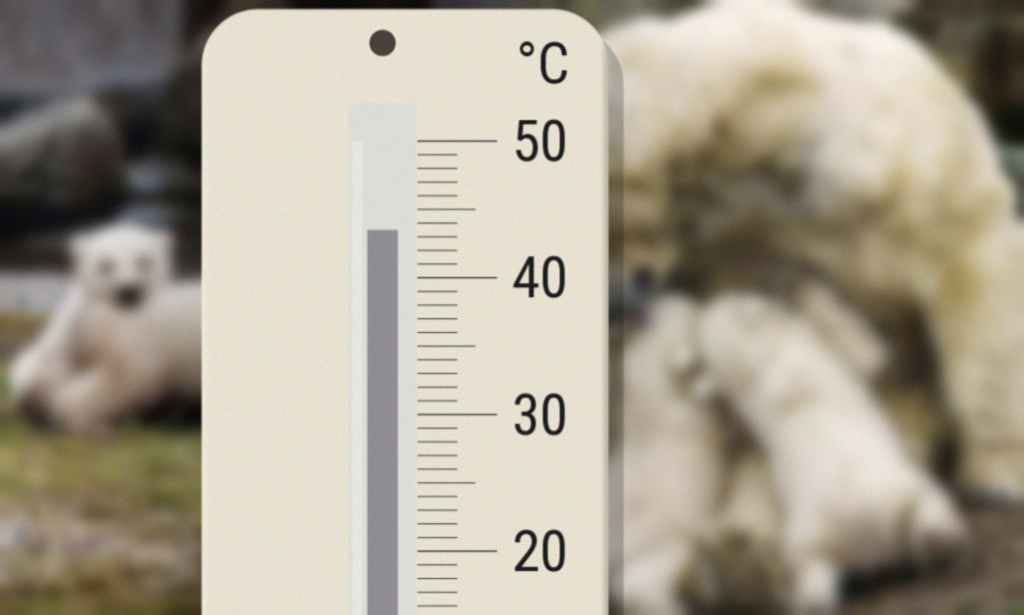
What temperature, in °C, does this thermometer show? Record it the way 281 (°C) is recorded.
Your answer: 43.5 (°C)
